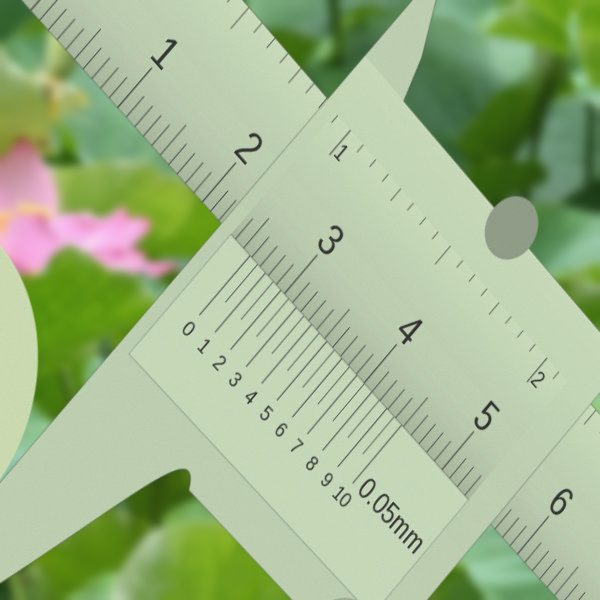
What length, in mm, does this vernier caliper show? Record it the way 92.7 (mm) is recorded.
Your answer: 25.8 (mm)
